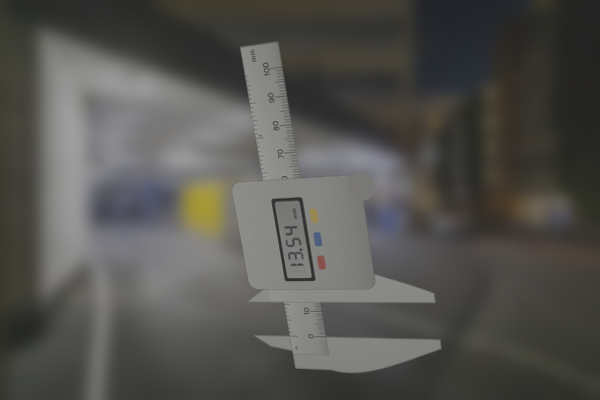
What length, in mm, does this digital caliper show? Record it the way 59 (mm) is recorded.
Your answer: 13.54 (mm)
